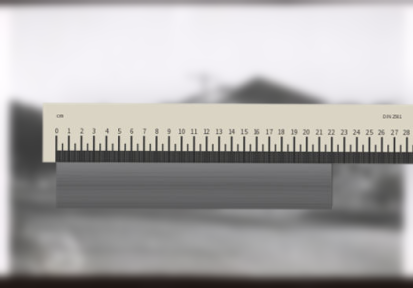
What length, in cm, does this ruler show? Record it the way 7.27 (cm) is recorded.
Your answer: 22 (cm)
